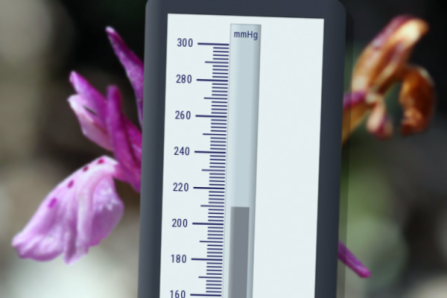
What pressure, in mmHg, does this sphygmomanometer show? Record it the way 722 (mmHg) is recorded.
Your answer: 210 (mmHg)
